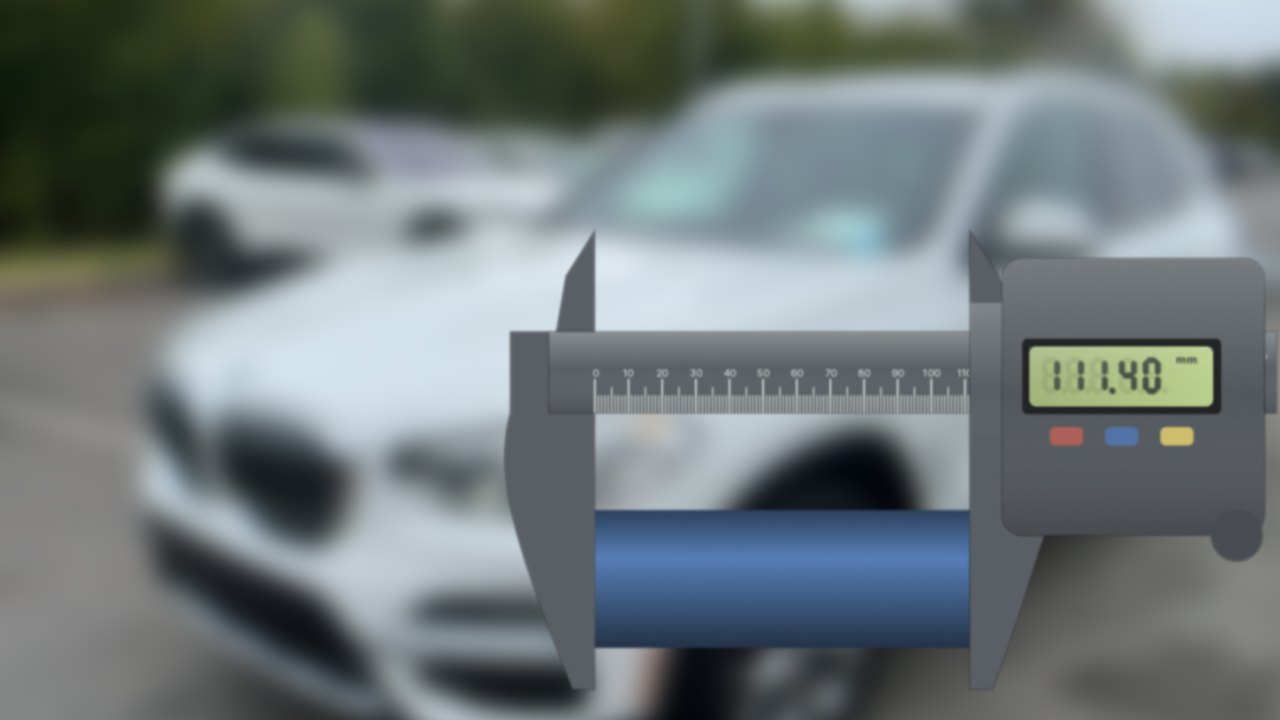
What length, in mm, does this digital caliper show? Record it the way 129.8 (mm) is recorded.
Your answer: 111.40 (mm)
